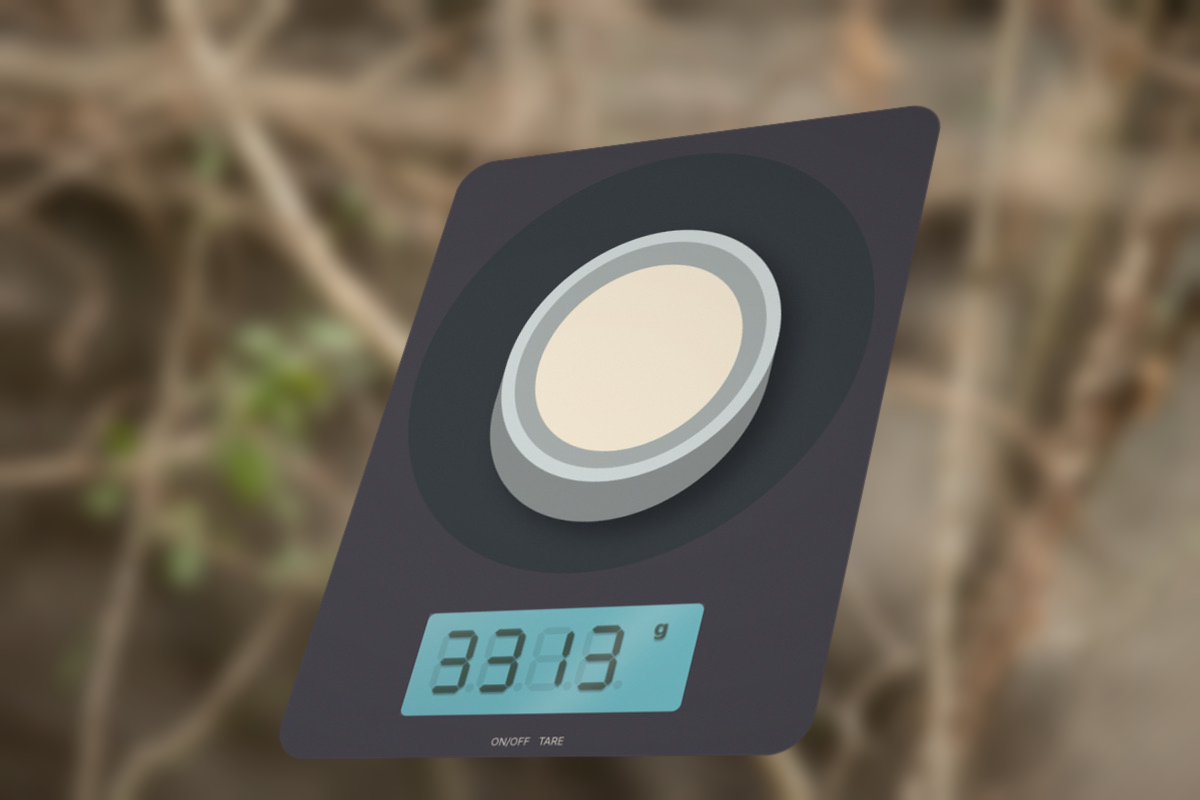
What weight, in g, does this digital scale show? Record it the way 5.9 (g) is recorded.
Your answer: 3313 (g)
